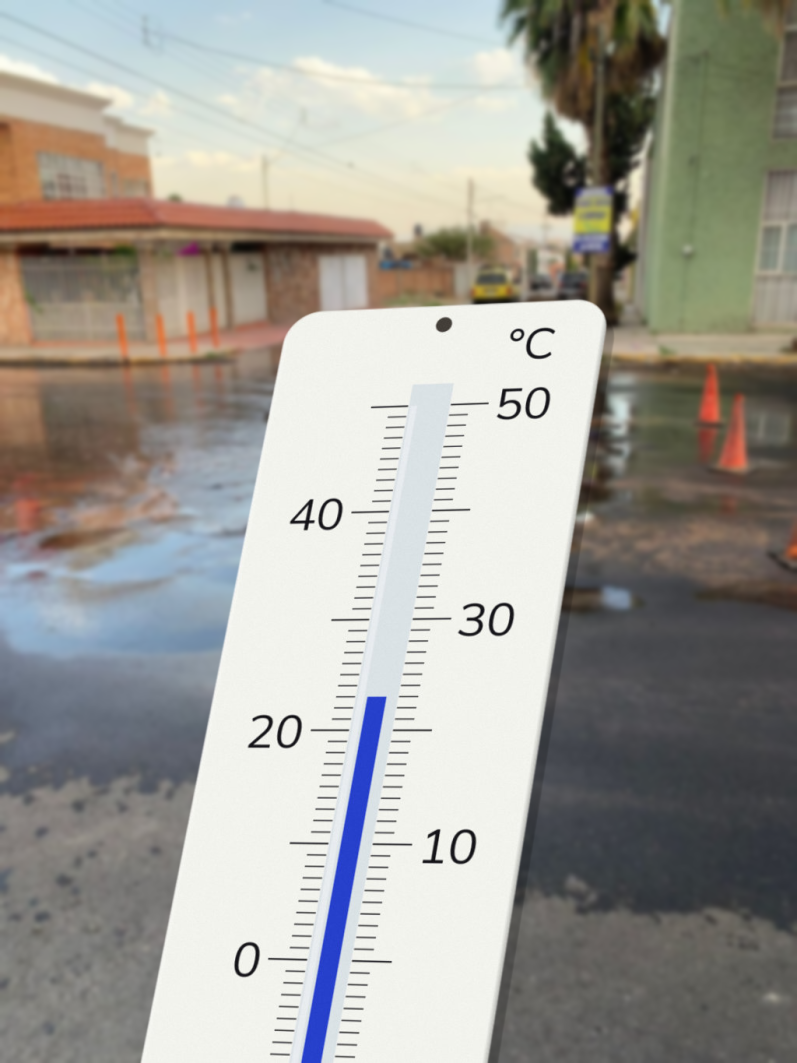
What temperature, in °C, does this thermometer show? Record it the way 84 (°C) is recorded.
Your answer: 23 (°C)
